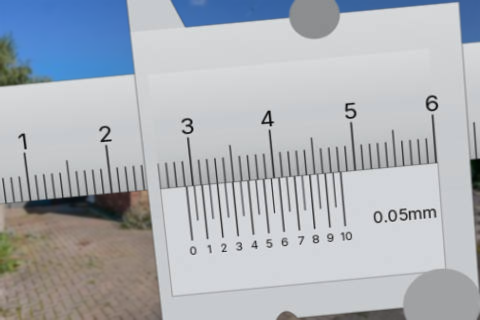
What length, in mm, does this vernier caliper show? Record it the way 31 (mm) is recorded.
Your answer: 29.2 (mm)
